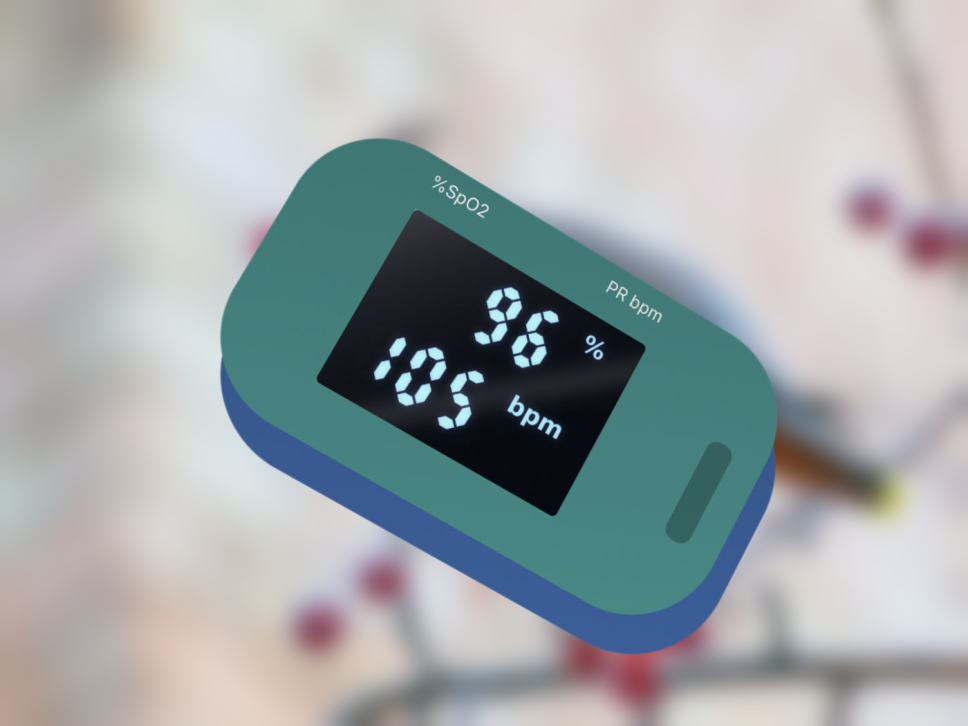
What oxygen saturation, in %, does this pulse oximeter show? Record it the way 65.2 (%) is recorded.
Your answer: 96 (%)
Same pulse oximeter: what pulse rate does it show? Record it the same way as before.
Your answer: 105 (bpm)
